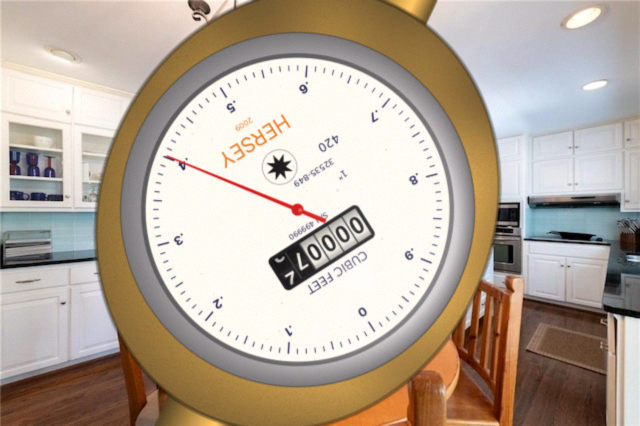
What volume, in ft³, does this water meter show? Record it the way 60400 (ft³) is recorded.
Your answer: 72.40 (ft³)
